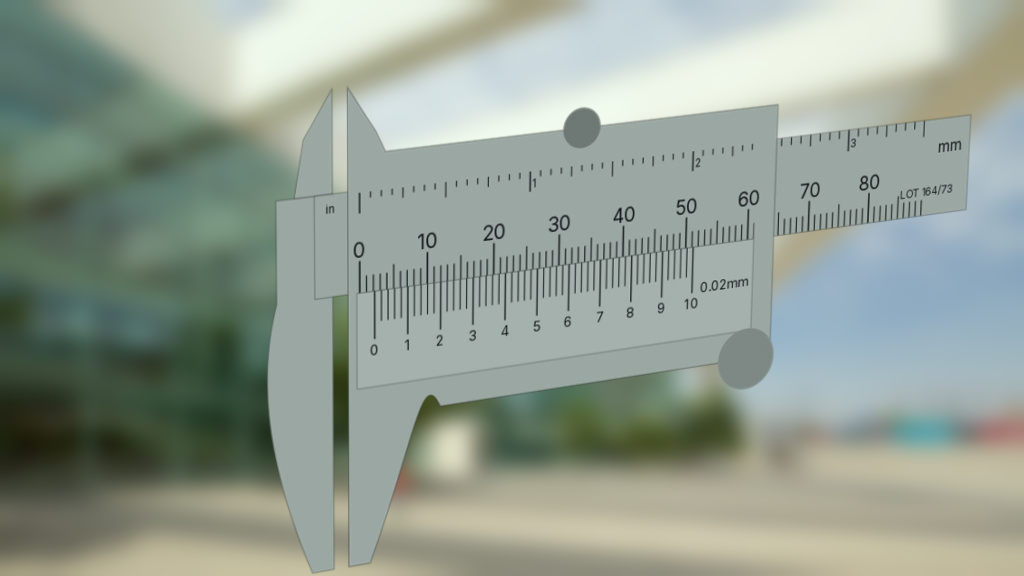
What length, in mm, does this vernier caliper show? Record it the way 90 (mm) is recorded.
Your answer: 2.2 (mm)
